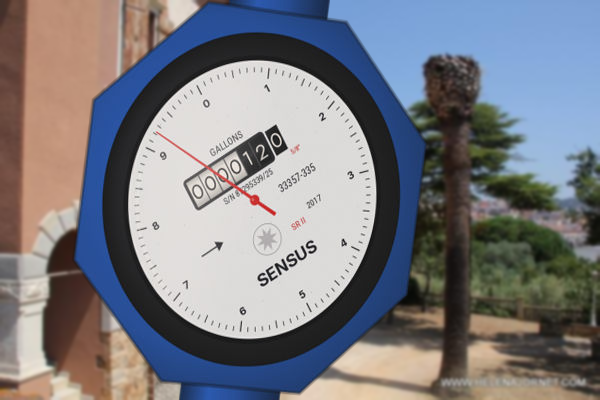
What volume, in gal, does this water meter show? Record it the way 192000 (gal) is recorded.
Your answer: 119.2 (gal)
